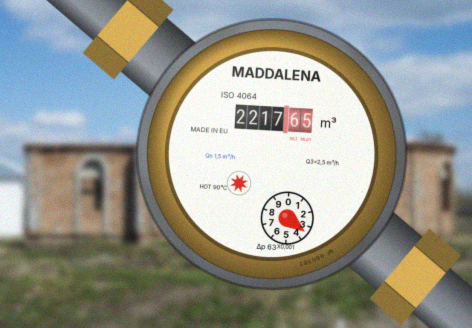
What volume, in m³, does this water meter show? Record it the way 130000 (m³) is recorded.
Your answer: 2217.653 (m³)
